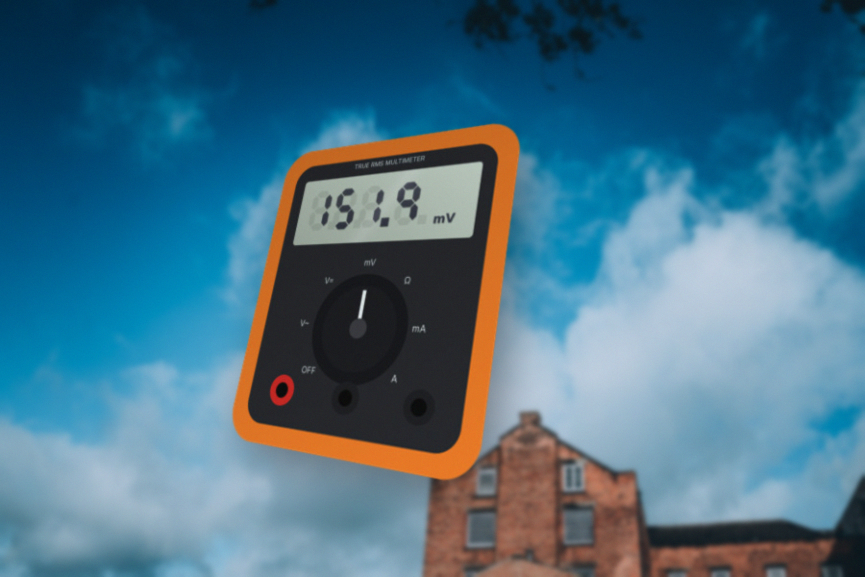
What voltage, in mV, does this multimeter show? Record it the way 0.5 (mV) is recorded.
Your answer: 151.9 (mV)
